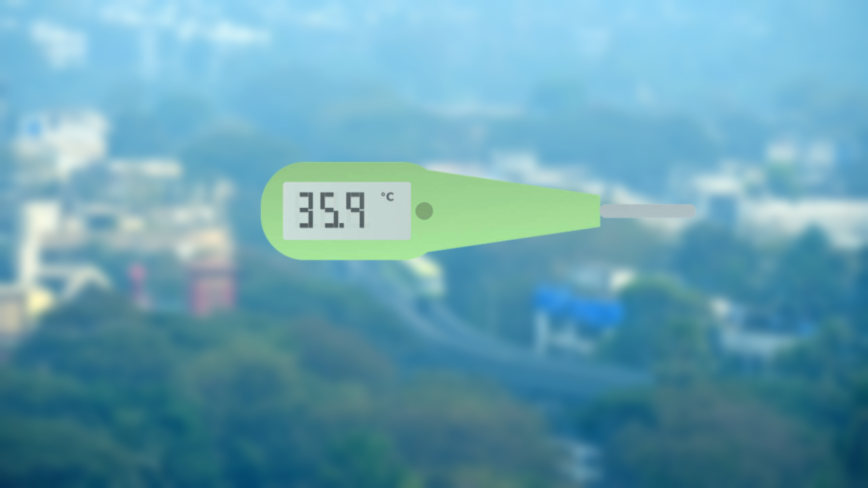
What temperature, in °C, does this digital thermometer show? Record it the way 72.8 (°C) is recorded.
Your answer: 35.9 (°C)
